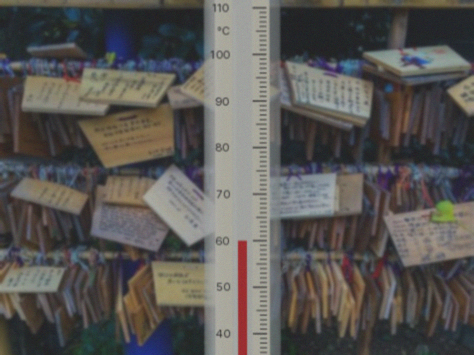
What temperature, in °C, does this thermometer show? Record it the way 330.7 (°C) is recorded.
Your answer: 60 (°C)
